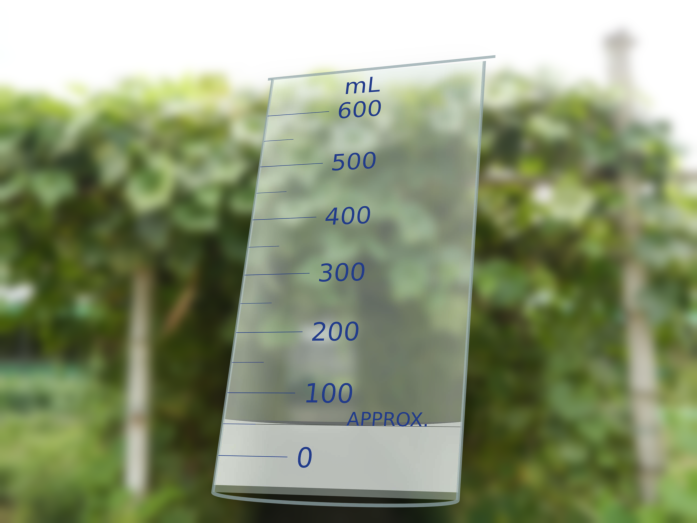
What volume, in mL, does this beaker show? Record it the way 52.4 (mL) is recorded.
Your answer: 50 (mL)
